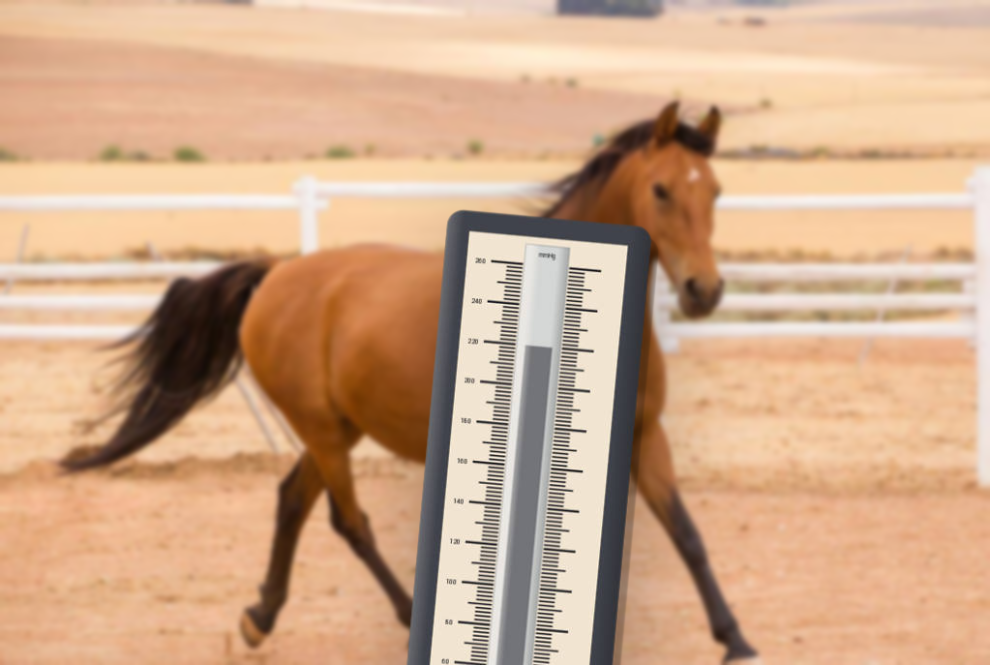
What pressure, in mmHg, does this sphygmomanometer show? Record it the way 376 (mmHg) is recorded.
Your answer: 220 (mmHg)
